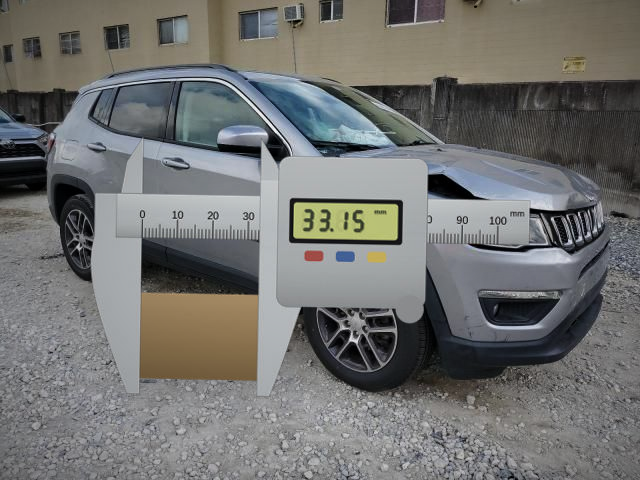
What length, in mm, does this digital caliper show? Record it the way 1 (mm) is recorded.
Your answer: 33.15 (mm)
